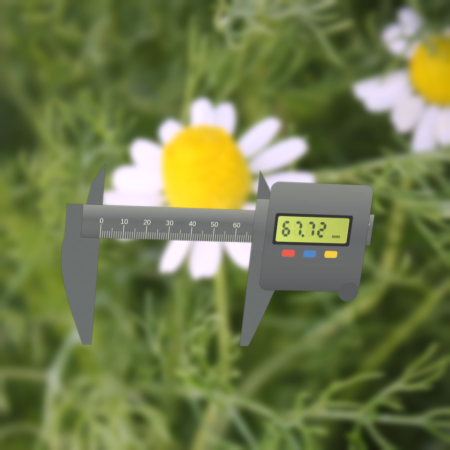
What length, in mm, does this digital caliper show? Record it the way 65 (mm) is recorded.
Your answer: 67.72 (mm)
